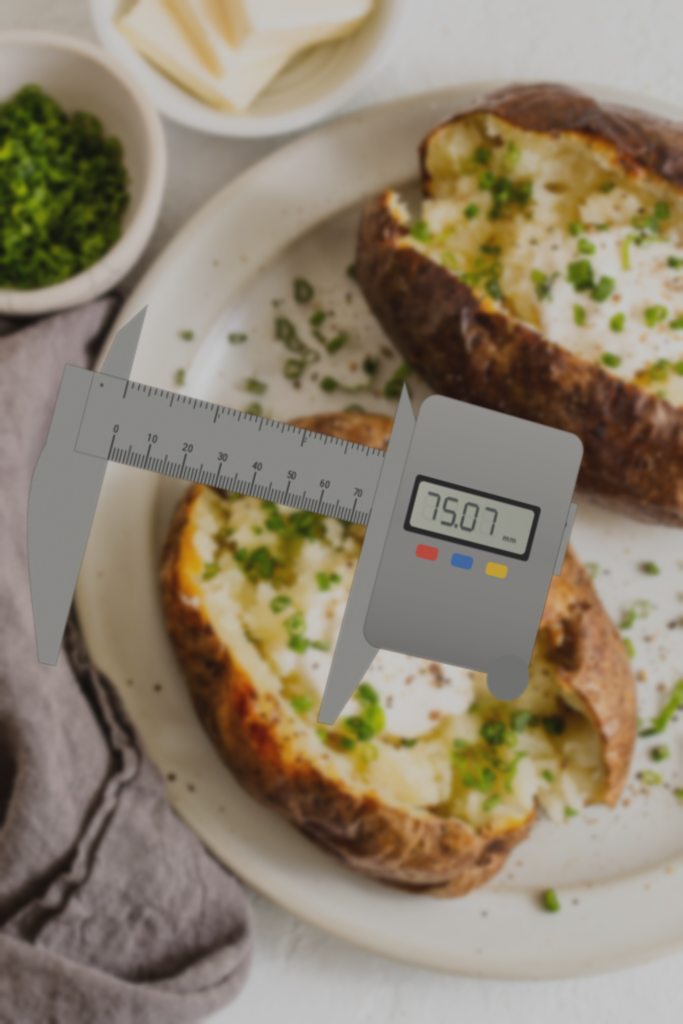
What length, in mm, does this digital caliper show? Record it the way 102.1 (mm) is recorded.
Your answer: 75.07 (mm)
